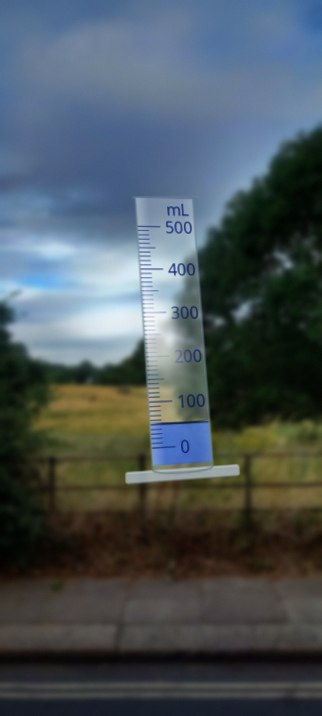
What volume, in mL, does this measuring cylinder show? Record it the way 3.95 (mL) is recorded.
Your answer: 50 (mL)
